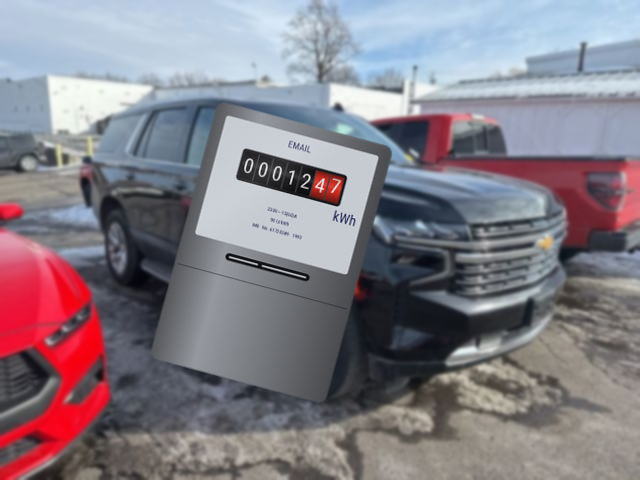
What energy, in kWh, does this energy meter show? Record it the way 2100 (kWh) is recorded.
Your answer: 12.47 (kWh)
